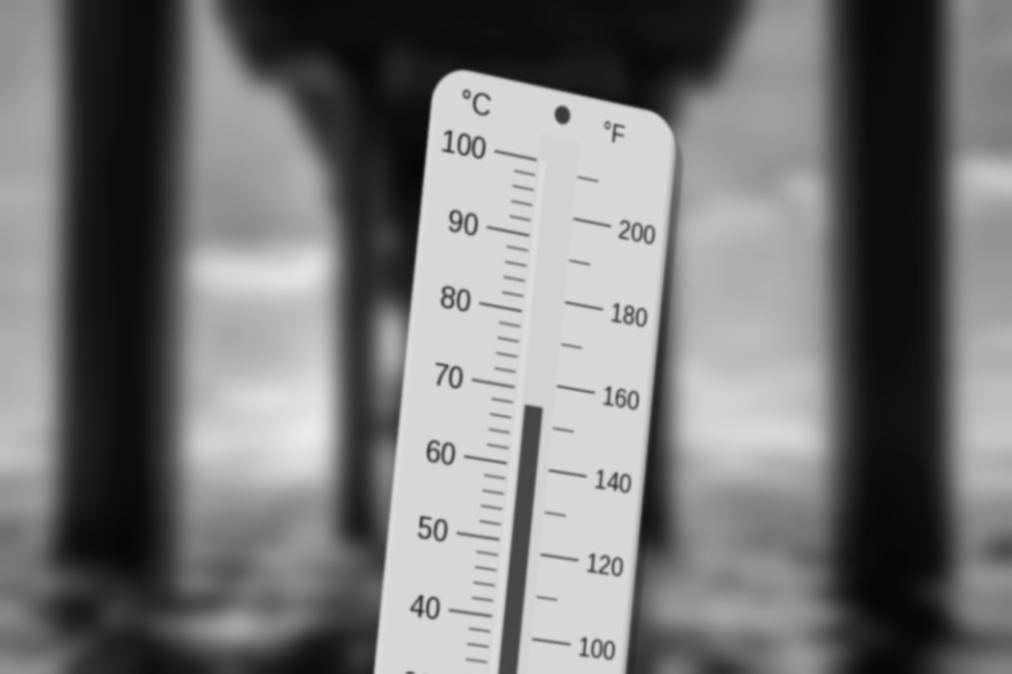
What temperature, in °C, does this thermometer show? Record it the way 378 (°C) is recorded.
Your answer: 68 (°C)
